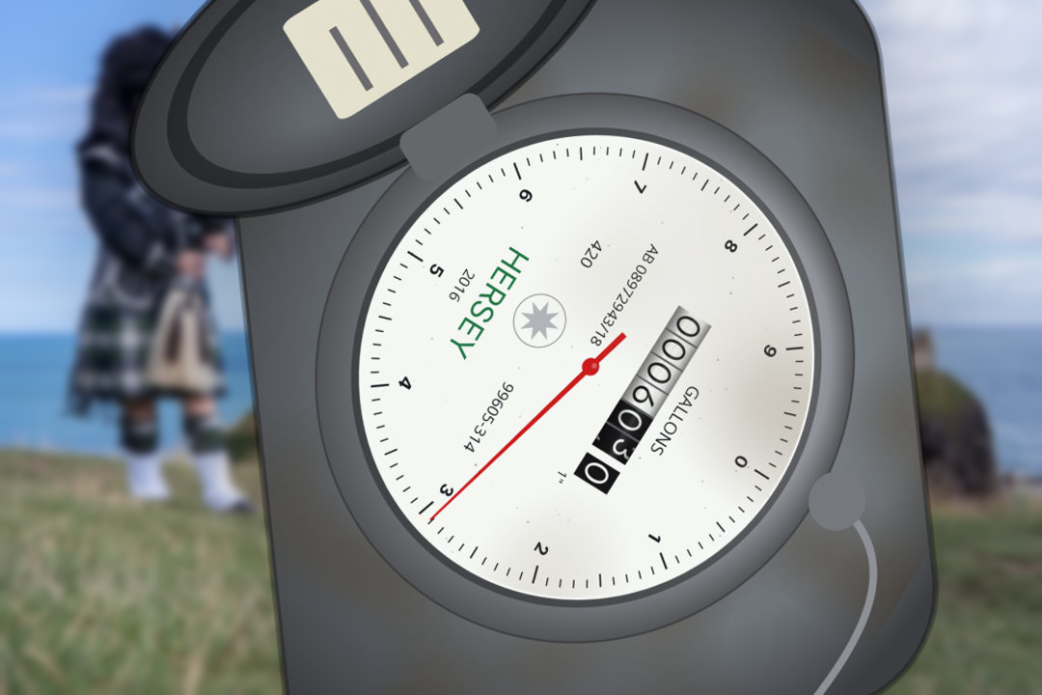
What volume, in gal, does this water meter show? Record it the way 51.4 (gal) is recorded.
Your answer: 6032.9 (gal)
